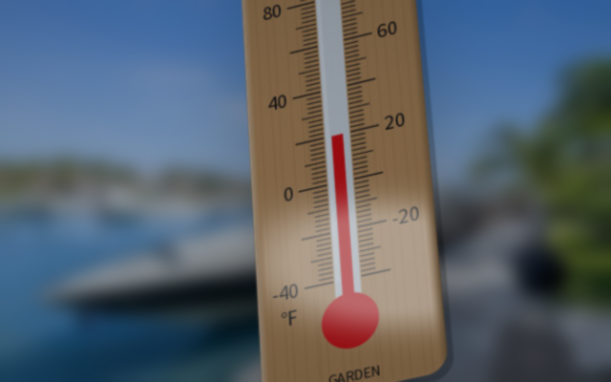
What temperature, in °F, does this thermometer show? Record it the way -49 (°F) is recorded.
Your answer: 20 (°F)
